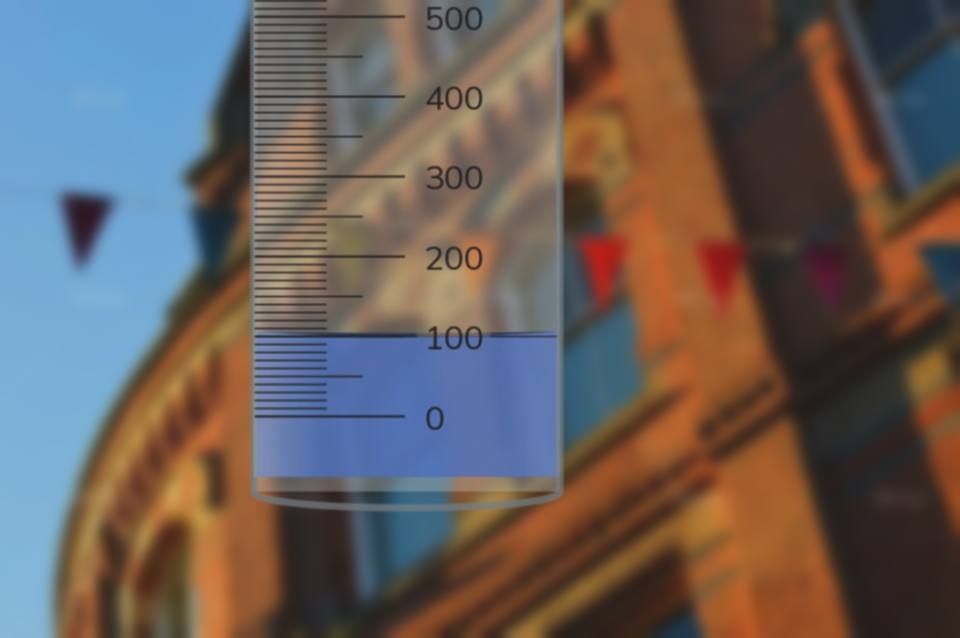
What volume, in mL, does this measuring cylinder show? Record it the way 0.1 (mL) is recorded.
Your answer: 100 (mL)
